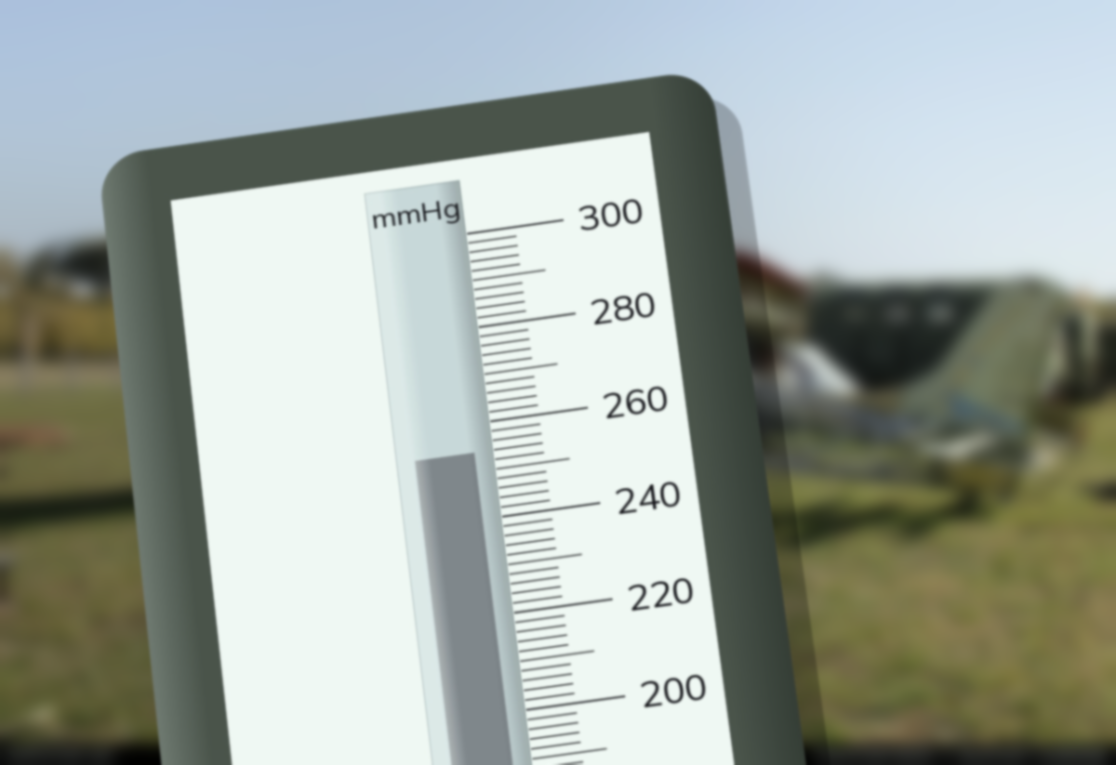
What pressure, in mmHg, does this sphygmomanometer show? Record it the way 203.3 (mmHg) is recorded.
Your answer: 254 (mmHg)
